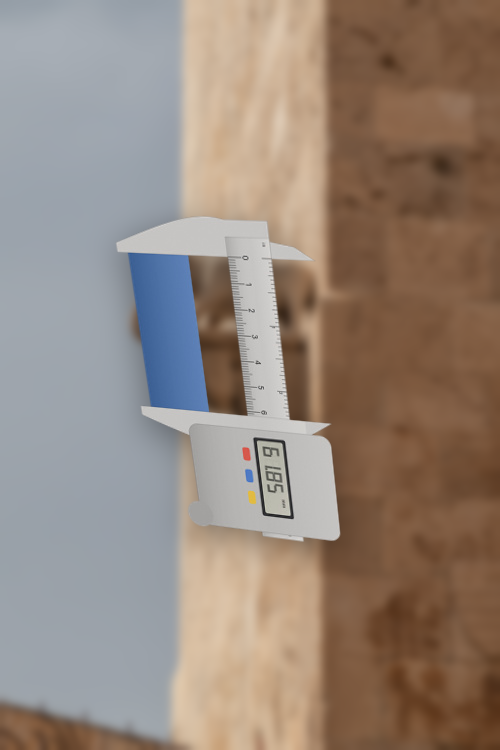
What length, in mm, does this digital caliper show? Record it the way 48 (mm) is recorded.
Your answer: 61.85 (mm)
